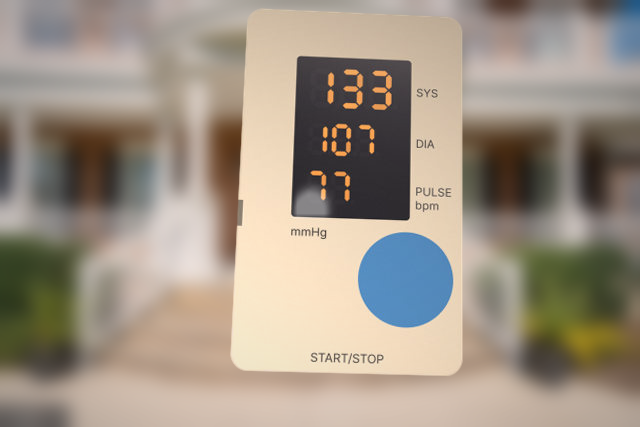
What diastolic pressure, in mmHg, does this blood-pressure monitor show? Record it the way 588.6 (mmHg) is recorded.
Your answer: 107 (mmHg)
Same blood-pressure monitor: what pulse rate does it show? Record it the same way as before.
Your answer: 77 (bpm)
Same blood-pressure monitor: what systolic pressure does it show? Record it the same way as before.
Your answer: 133 (mmHg)
